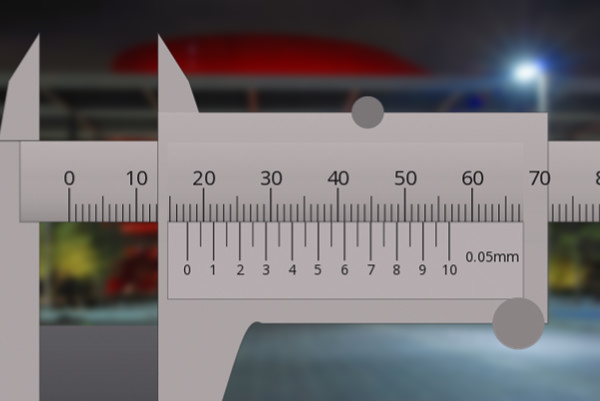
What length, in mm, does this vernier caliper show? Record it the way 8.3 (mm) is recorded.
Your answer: 17.6 (mm)
